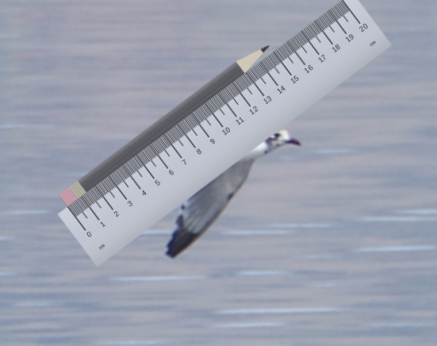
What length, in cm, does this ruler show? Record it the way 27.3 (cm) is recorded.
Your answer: 15 (cm)
